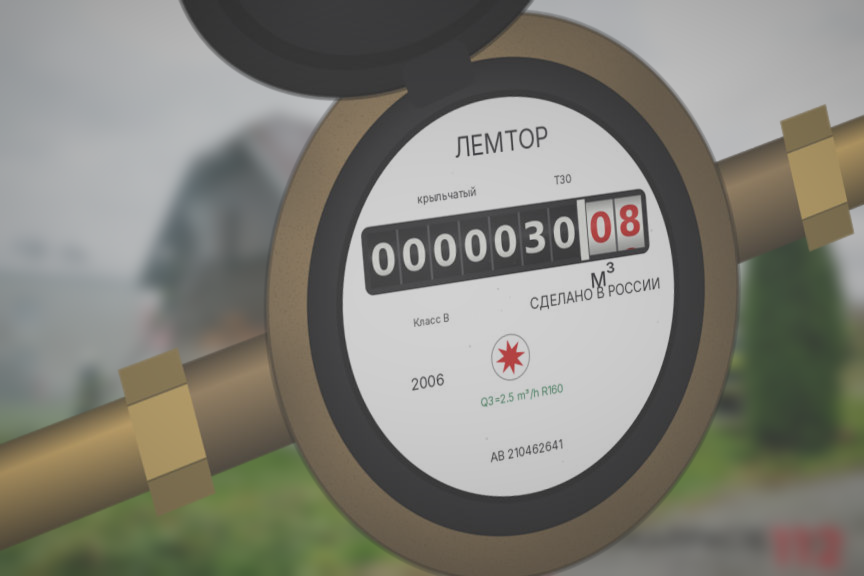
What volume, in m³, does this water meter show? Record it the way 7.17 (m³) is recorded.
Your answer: 30.08 (m³)
